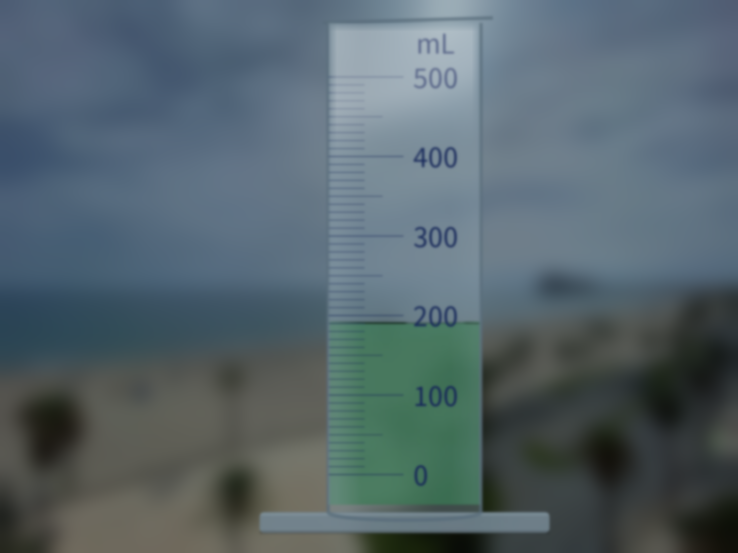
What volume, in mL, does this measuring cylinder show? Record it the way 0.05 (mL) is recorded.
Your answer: 190 (mL)
